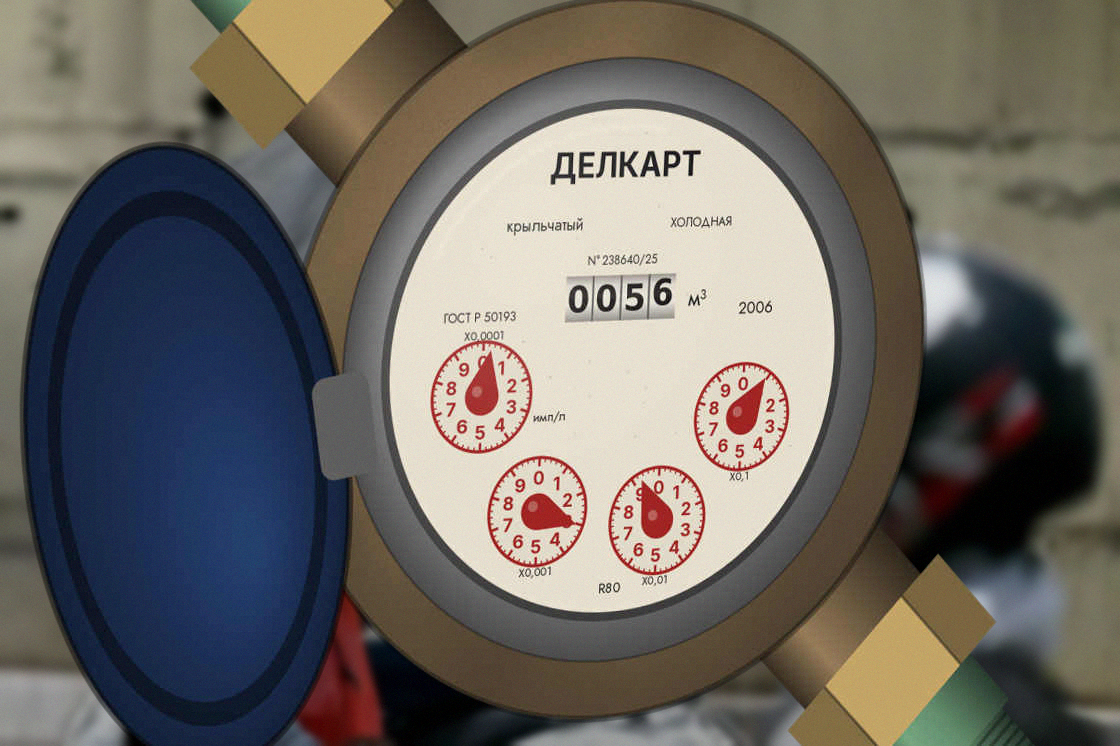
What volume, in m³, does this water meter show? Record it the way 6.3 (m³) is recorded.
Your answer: 56.0930 (m³)
